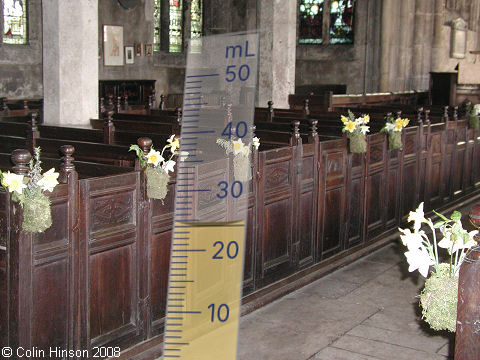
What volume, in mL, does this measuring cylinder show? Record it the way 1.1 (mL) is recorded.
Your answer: 24 (mL)
